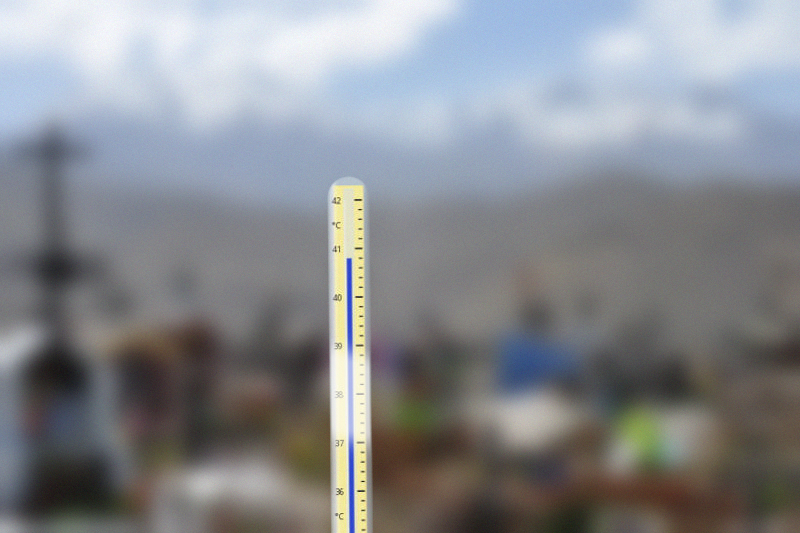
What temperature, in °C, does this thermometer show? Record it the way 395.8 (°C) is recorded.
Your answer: 40.8 (°C)
